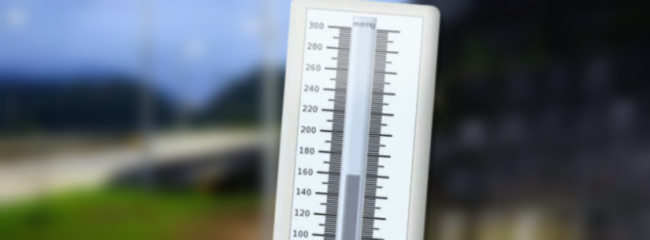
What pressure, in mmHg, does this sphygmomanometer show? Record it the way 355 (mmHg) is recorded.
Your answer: 160 (mmHg)
